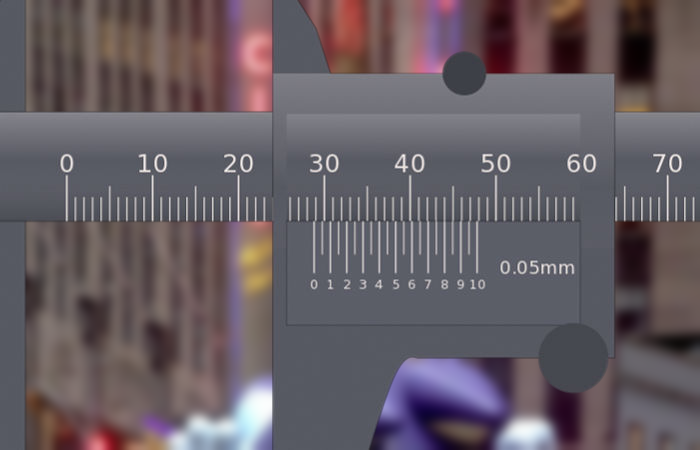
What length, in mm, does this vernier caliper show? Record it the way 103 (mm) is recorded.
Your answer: 28.8 (mm)
